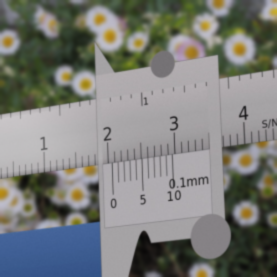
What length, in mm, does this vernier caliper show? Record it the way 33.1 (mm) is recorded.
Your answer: 20.6 (mm)
